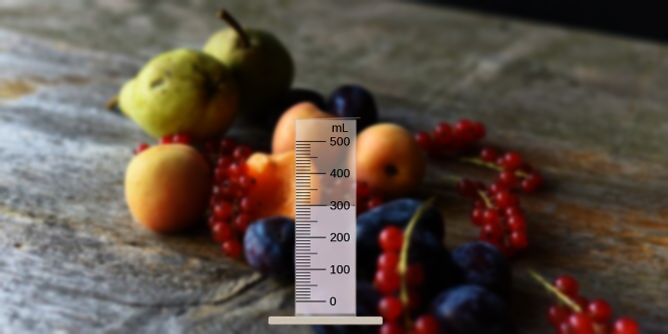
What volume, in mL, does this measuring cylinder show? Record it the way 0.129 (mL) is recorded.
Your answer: 300 (mL)
